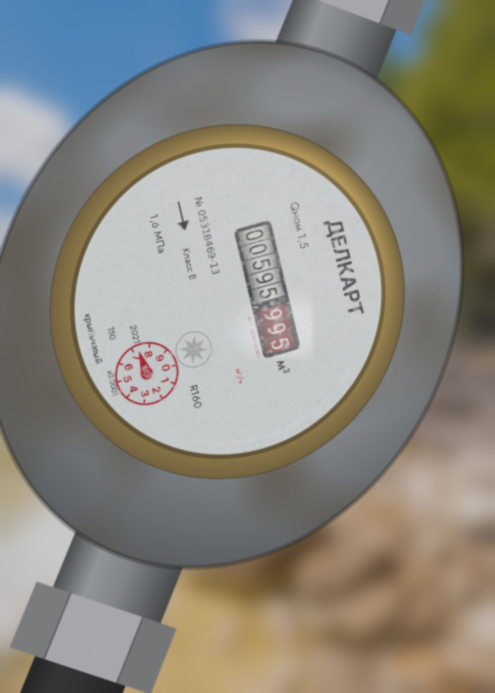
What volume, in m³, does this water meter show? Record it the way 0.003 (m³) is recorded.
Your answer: 595.9957 (m³)
